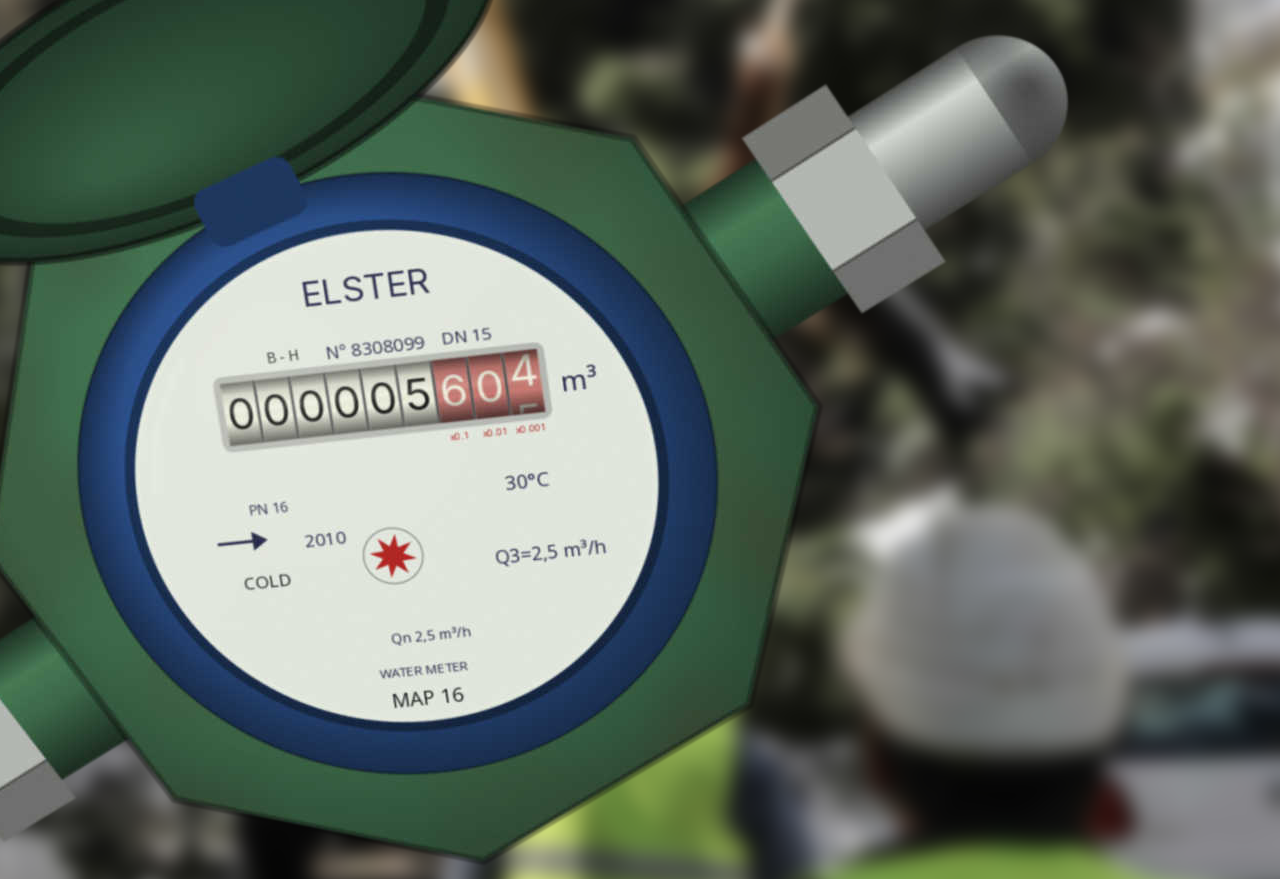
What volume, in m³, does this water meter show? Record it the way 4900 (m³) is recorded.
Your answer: 5.604 (m³)
